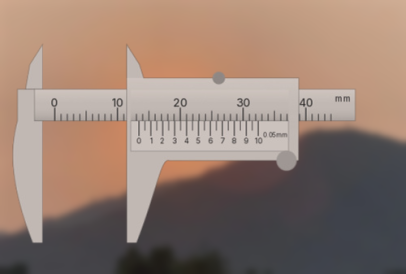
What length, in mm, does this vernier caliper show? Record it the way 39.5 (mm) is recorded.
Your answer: 13.4 (mm)
